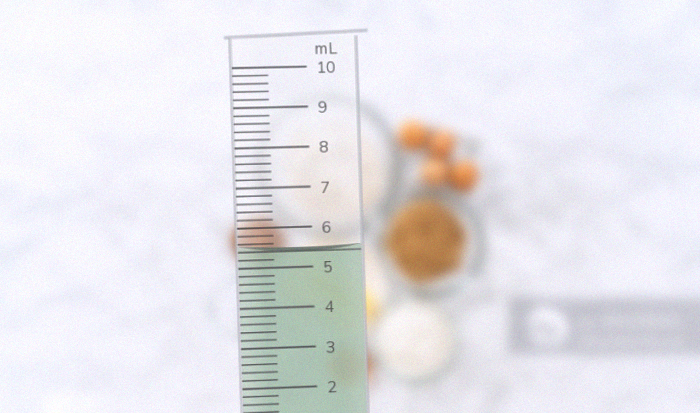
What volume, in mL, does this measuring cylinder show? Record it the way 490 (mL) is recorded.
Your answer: 5.4 (mL)
